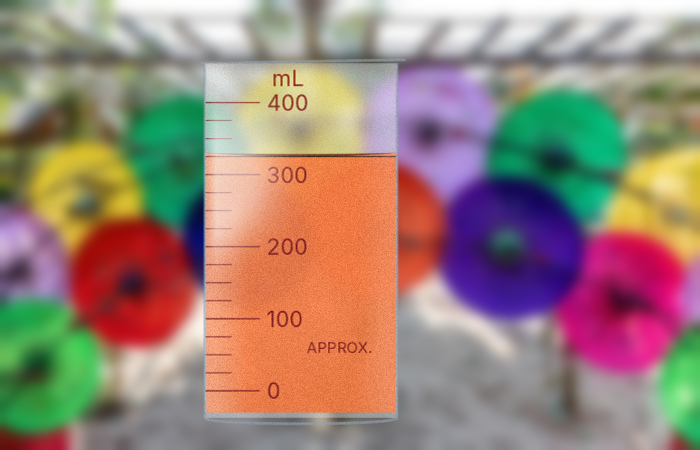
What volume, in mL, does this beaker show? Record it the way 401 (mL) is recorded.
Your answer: 325 (mL)
